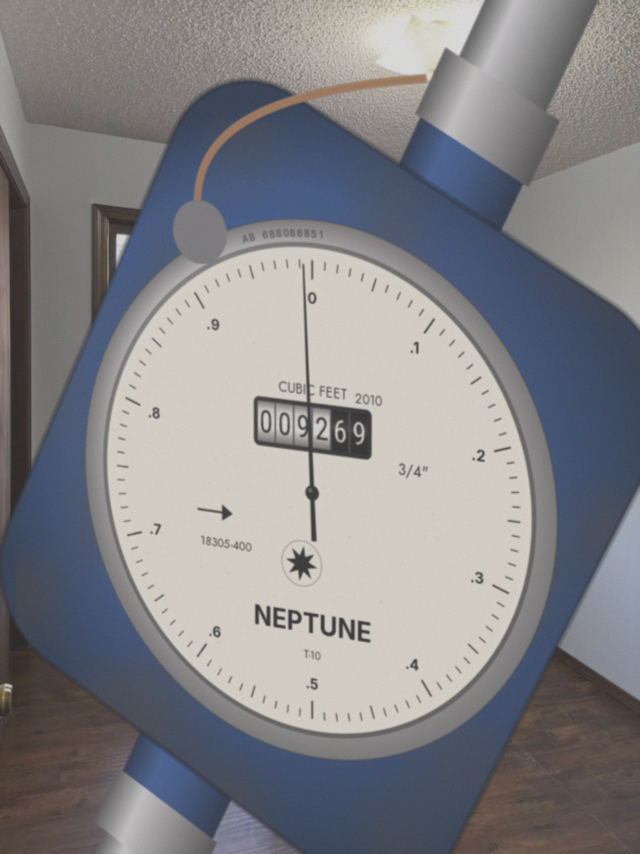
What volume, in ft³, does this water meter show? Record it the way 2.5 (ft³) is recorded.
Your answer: 9268.99 (ft³)
